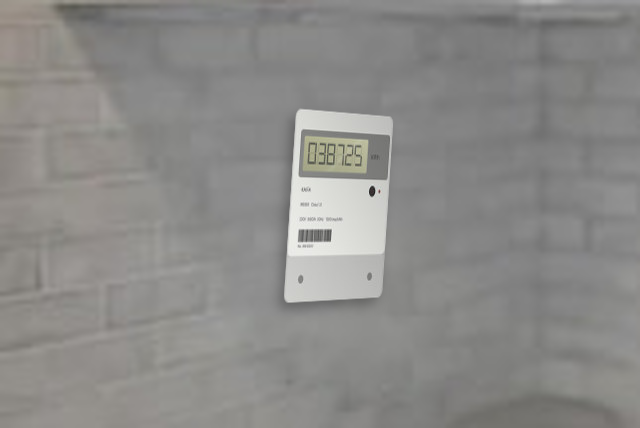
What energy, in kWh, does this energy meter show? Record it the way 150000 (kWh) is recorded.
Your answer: 38725 (kWh)
